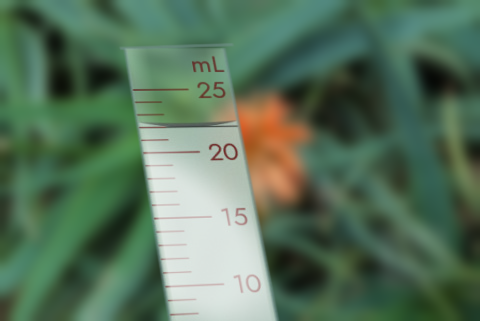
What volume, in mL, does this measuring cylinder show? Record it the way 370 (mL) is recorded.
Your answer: 22 (mL)
